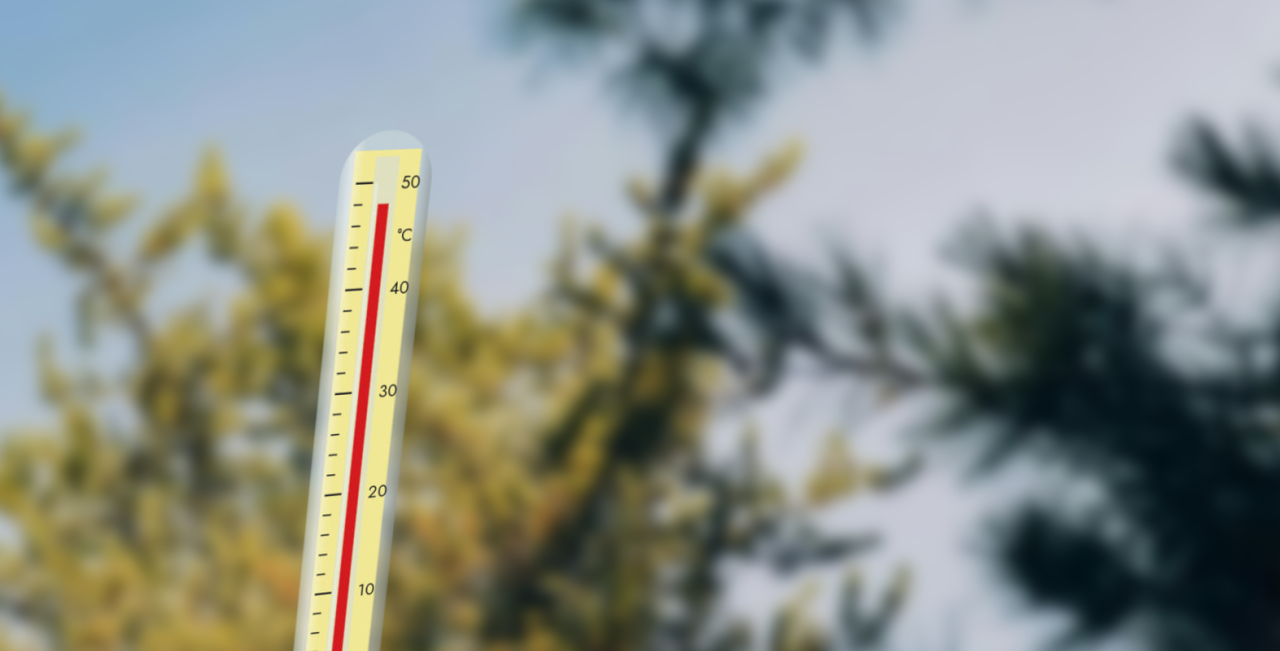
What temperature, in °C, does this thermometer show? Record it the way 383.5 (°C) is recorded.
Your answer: 48 (°C)
